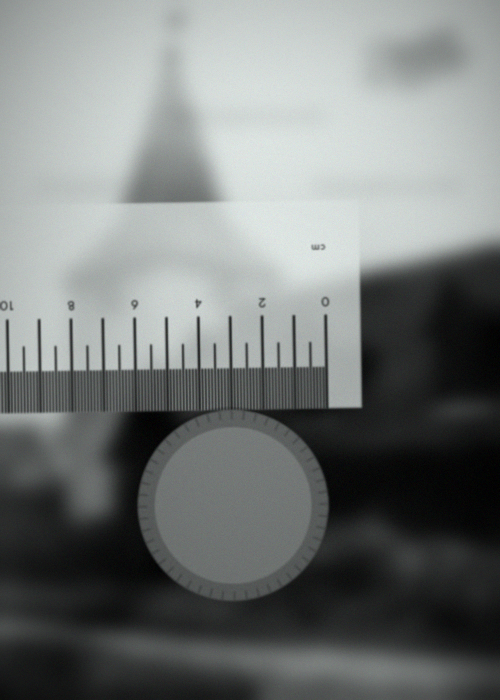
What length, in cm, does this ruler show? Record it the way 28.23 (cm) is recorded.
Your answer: 6 (cm)
